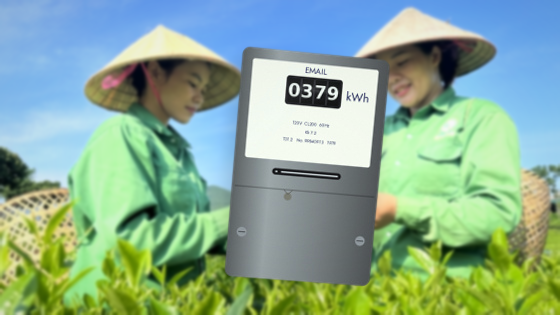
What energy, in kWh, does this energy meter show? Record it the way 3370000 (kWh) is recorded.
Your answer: 379 (kWh)
